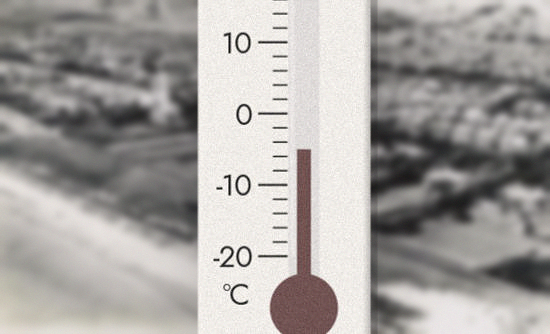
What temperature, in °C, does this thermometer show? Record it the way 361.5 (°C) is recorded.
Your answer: -5 (°C)
